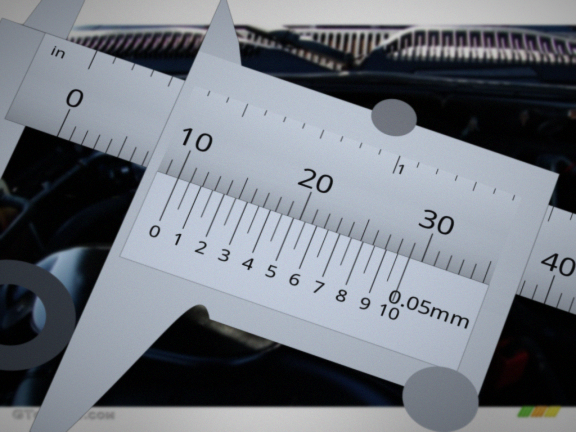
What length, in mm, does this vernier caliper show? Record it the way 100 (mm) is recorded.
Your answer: 10.0 (mm)
